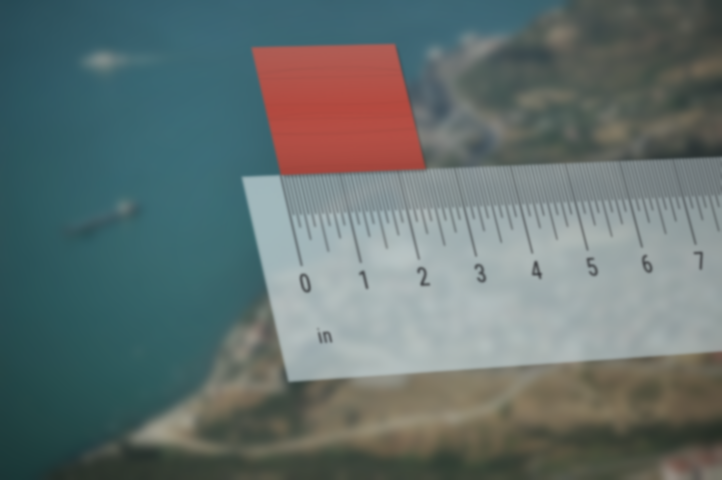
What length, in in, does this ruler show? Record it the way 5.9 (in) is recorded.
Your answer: 2.5 (in)
